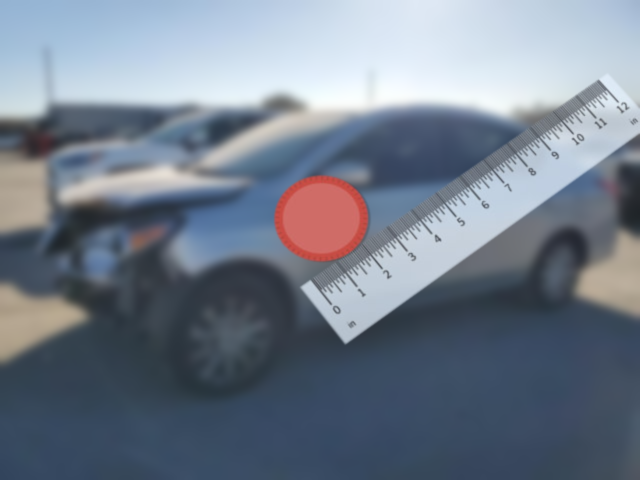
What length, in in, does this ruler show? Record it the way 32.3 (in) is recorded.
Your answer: 3 (in)
